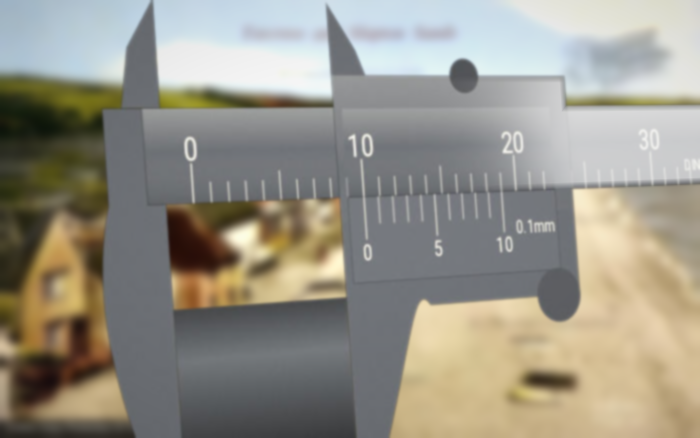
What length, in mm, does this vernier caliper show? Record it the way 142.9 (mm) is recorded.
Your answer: 10.0 (mm)
